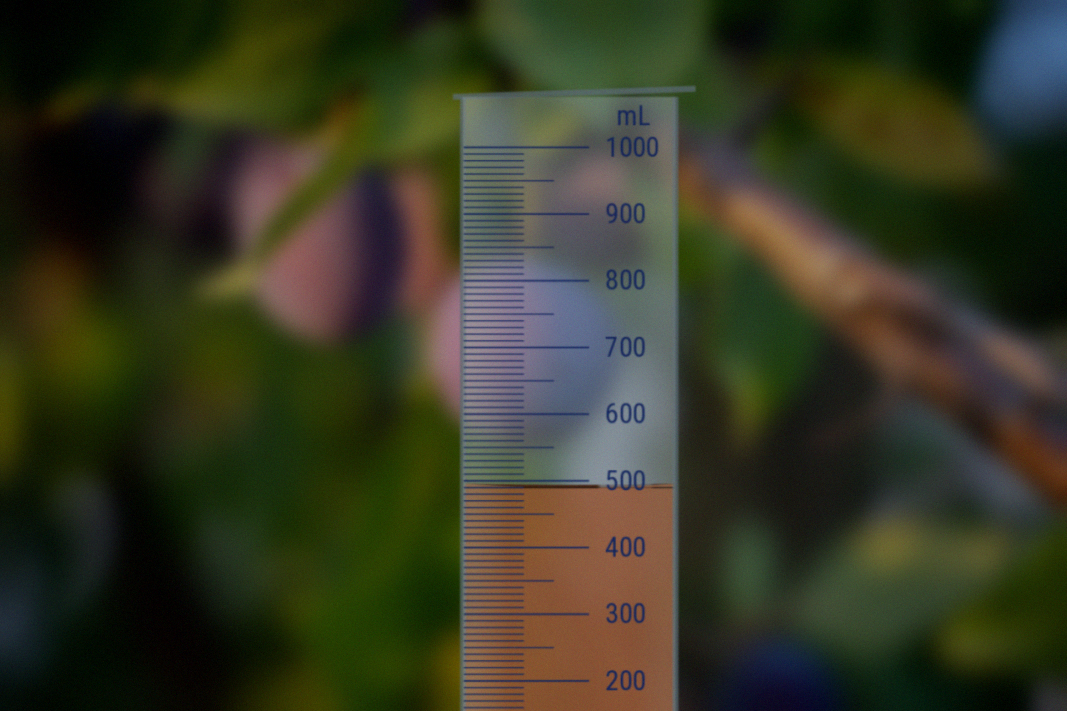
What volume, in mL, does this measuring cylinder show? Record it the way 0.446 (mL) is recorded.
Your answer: 490 (mL)
